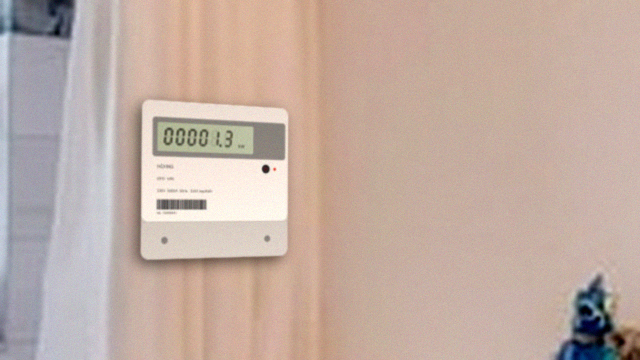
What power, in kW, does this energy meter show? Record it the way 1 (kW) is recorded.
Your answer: 1.3 (kW)
